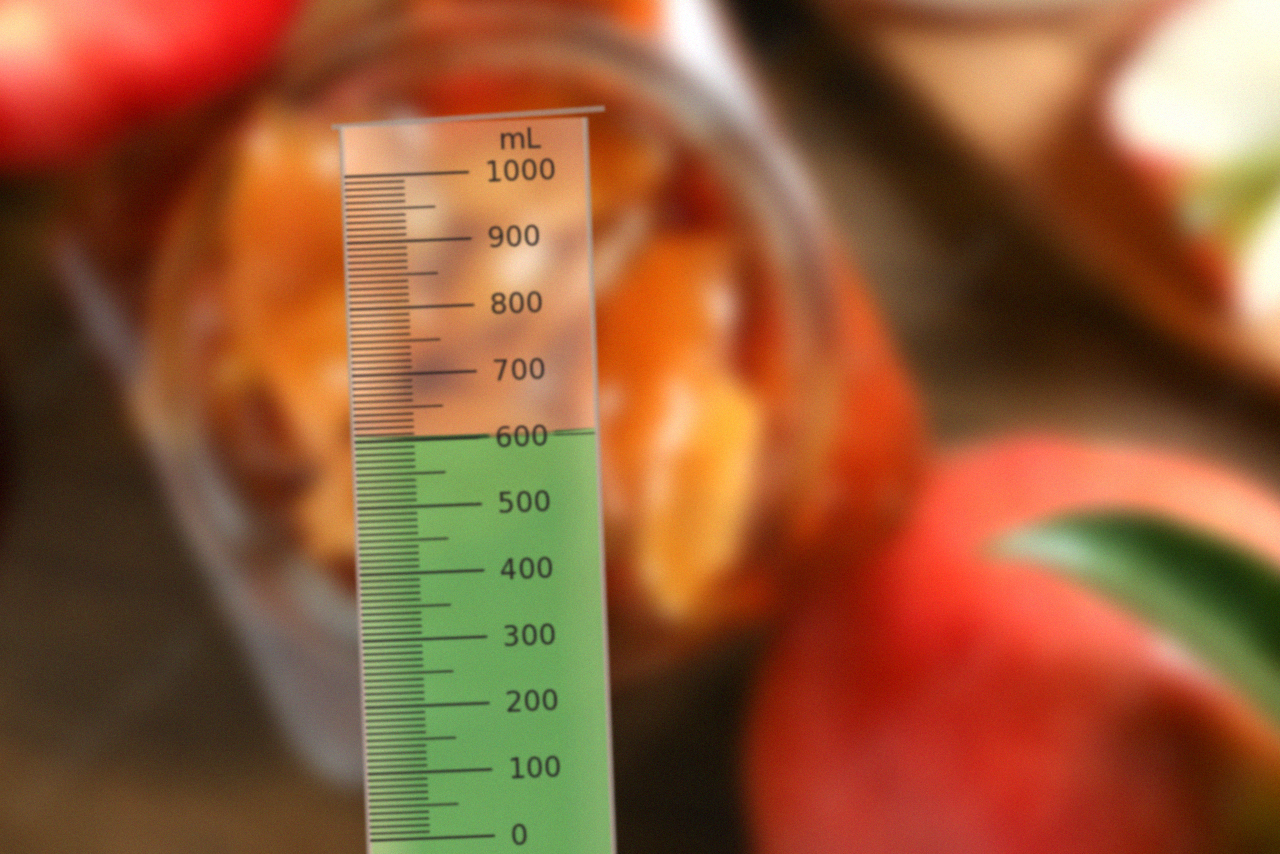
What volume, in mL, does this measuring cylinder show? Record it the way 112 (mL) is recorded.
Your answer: 600 (mL)
